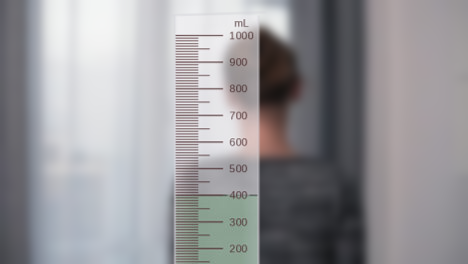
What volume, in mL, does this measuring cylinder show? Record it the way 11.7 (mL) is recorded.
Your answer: 400 (mL)
